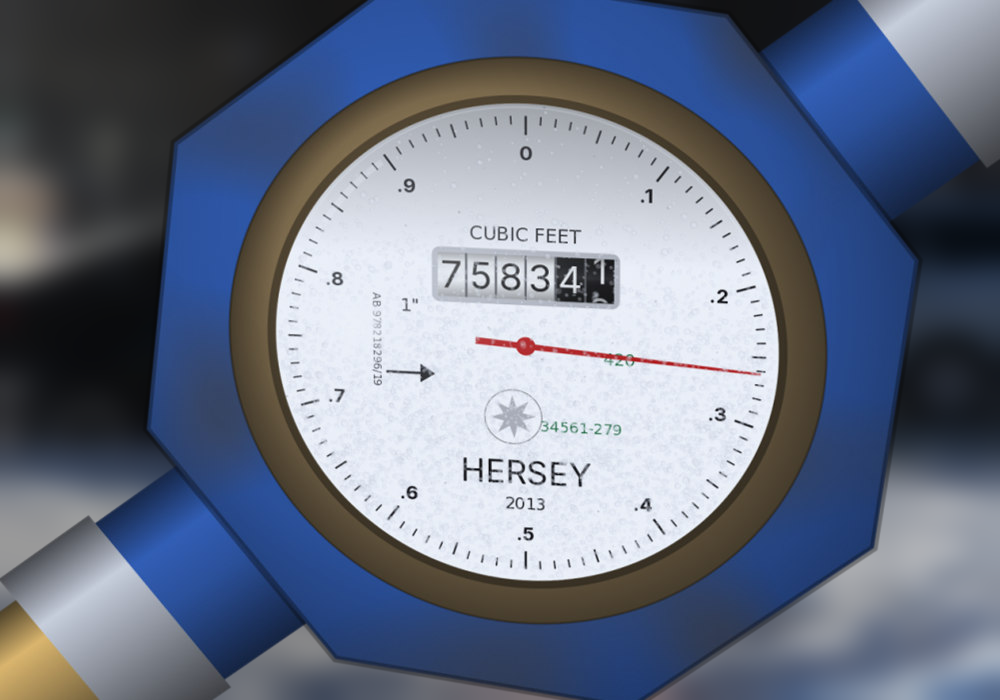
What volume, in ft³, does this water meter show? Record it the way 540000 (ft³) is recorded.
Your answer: 758341.26 (ft³)
